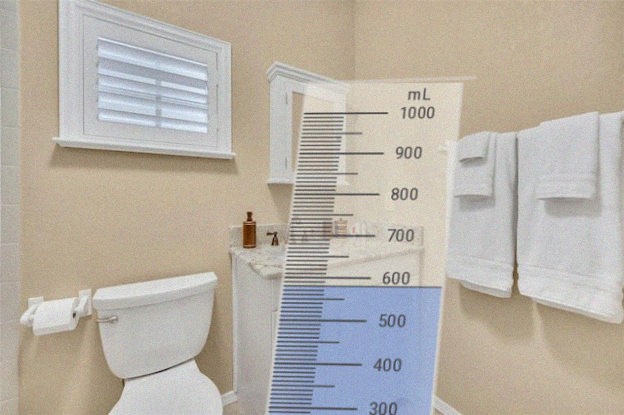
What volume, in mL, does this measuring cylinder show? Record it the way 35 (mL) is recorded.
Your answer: 580 (mL)
